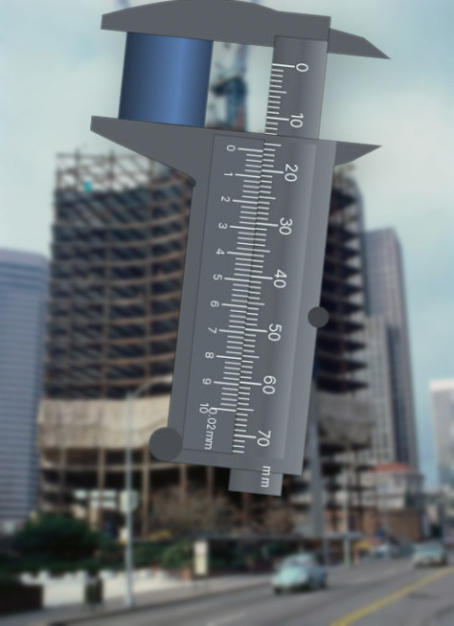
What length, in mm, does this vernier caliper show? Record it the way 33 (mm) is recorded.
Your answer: 16.4 (mm)
